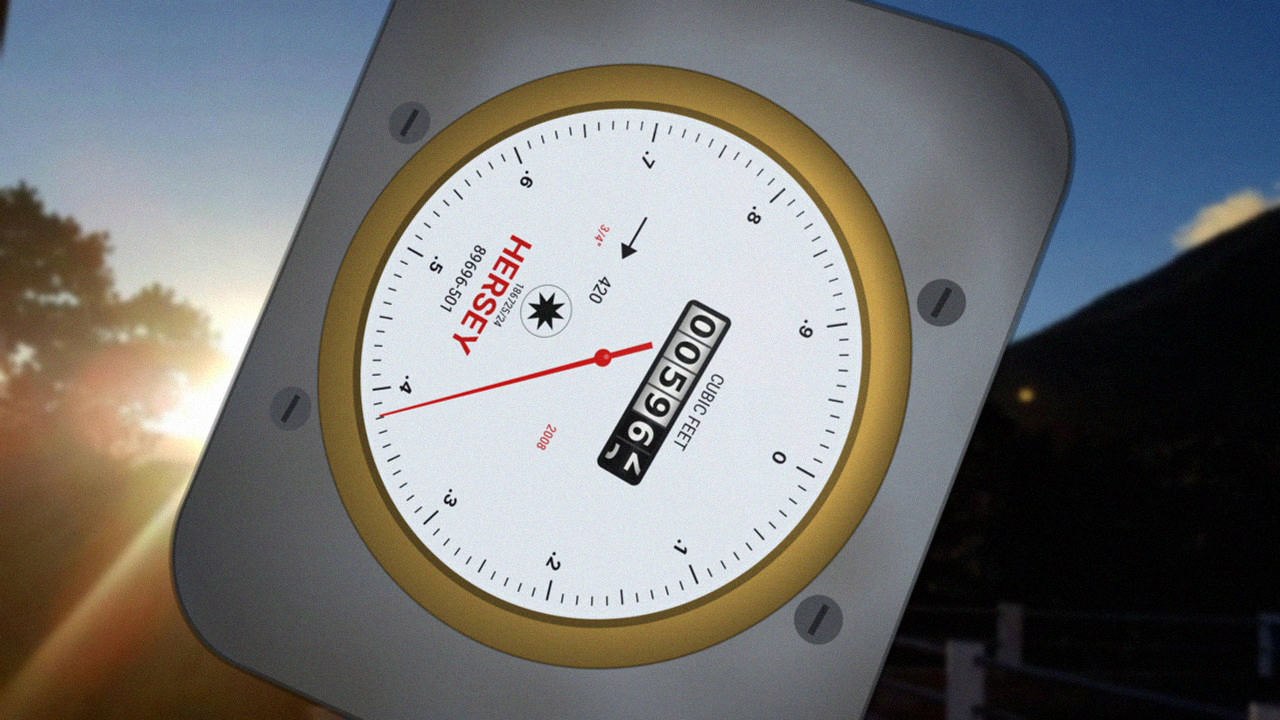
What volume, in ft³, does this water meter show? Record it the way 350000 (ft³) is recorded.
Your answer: 5962.38 (ft³)
